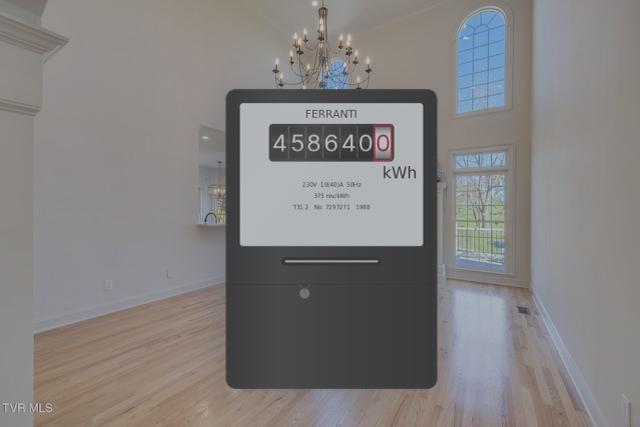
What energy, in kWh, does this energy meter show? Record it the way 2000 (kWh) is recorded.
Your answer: 458640.0 (kWh)
